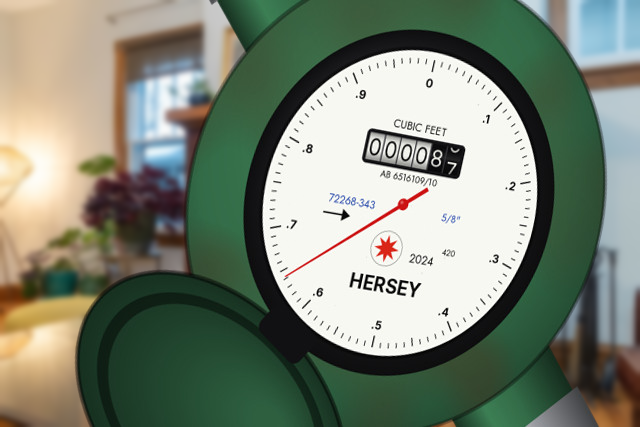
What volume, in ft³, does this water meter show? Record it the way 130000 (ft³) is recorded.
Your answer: 86.64 (ft³)
